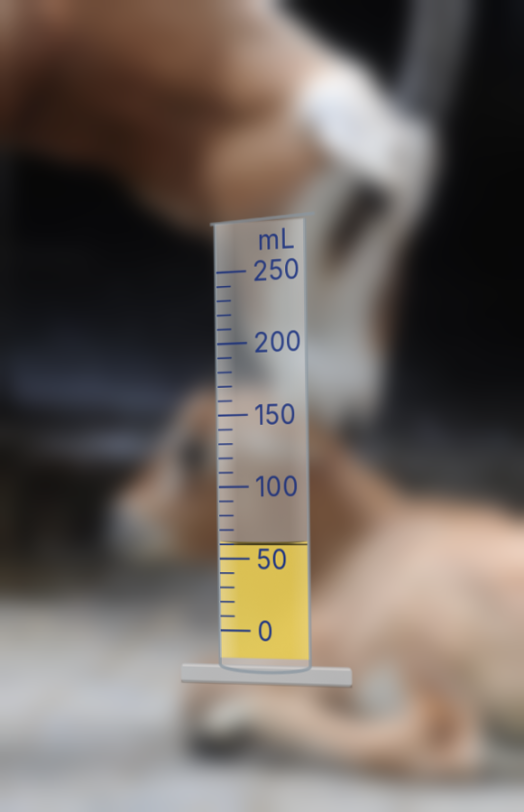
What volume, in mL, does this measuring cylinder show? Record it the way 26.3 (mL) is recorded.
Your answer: 60 (mL)
